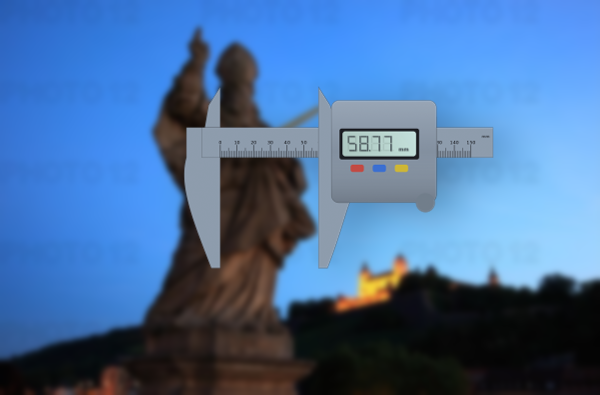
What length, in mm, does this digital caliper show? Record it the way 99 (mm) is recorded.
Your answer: 58.77 (mm)
